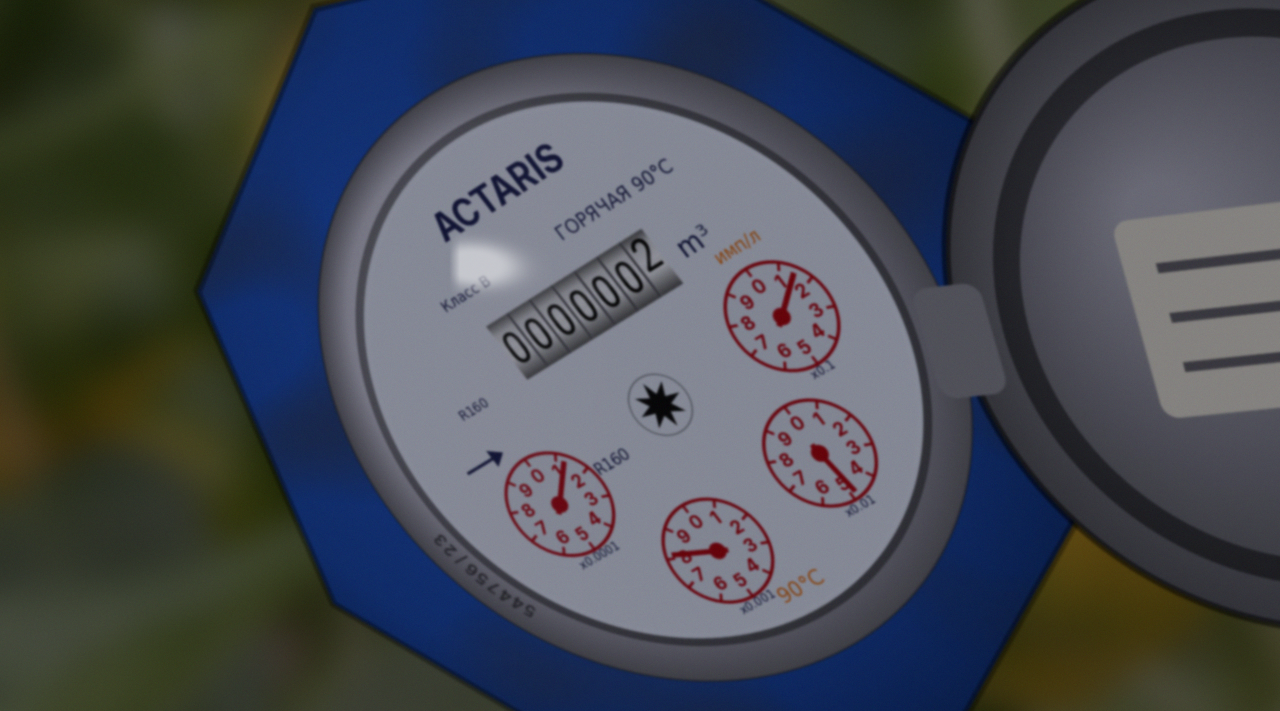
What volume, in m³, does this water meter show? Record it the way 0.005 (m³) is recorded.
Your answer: 2.1481 (m³)
